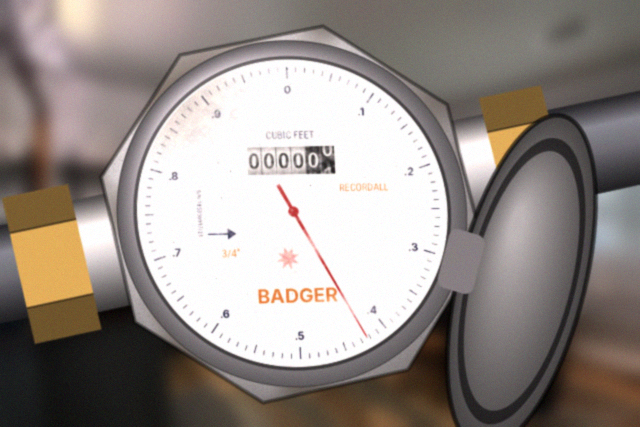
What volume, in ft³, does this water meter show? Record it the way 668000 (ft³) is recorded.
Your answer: 0.42 (ft³)
